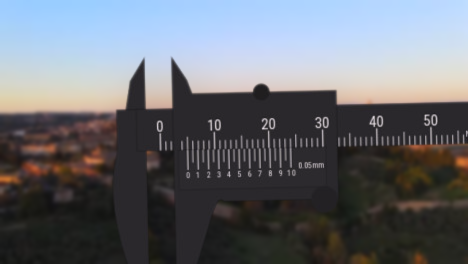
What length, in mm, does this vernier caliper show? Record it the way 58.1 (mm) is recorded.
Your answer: 5.0 (mm)
